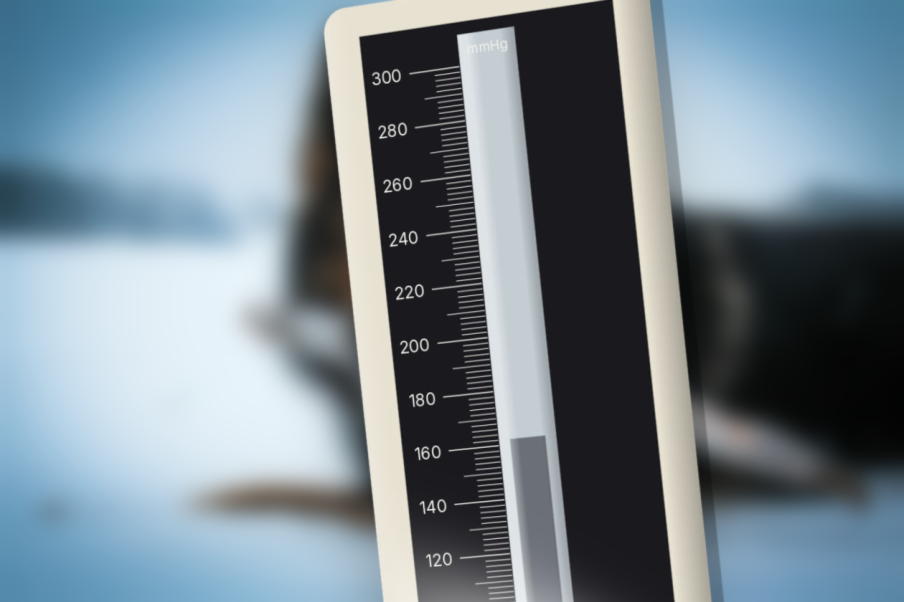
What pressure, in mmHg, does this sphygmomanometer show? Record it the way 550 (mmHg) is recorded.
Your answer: 162 (mmHg)
